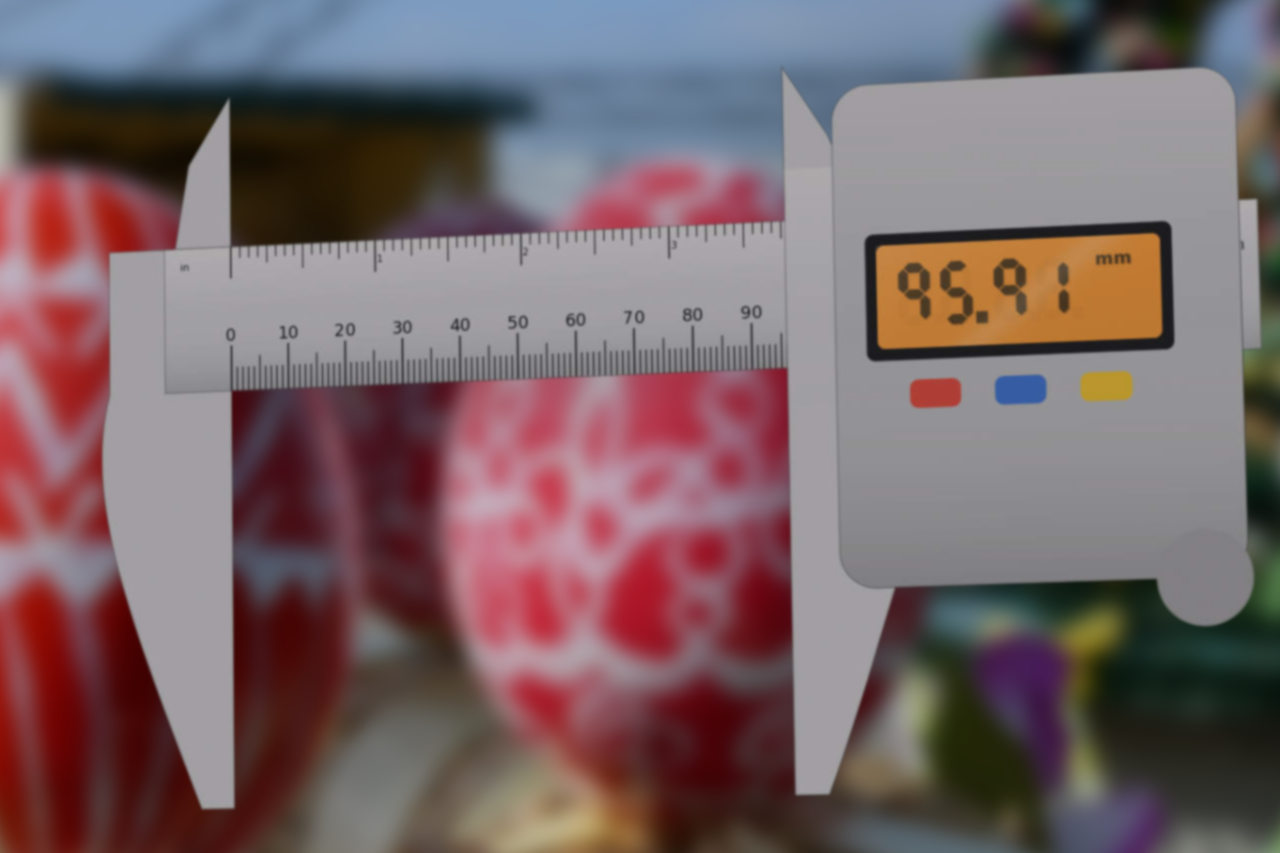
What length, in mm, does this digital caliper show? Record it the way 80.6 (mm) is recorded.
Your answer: 95.91 (mm)
